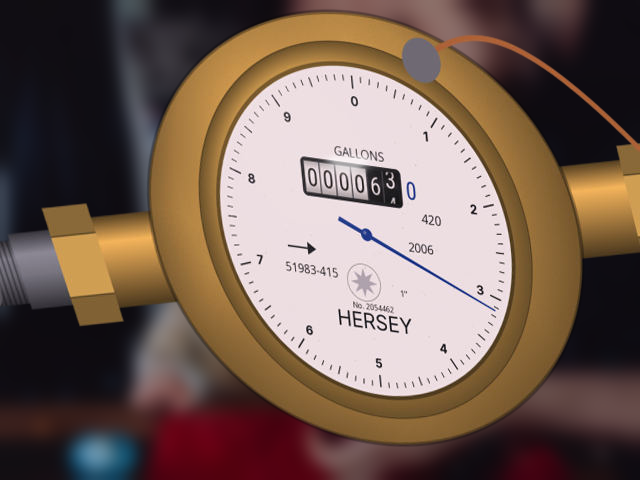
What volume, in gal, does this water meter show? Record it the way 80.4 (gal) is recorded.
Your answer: 633.1 (gal)
